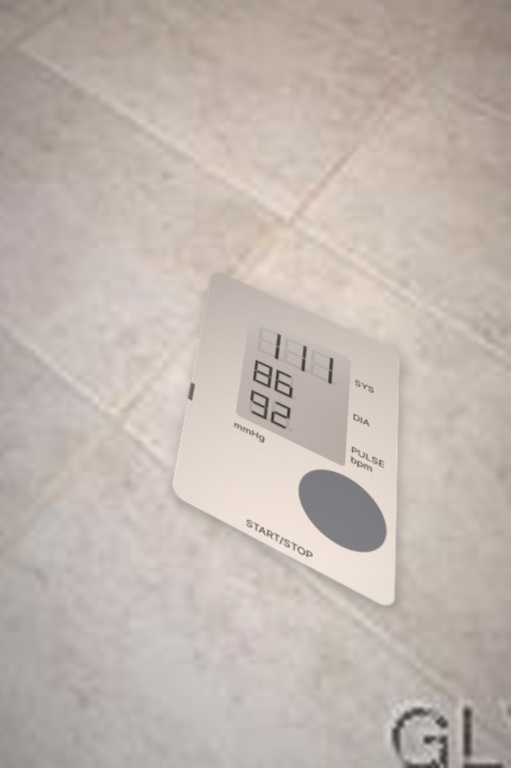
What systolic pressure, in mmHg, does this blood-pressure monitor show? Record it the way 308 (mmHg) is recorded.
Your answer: 111 (mmHg)
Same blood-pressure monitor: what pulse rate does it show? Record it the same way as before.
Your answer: 92 (bpm)
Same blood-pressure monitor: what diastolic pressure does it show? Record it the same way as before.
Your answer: 86 (mmHg)
